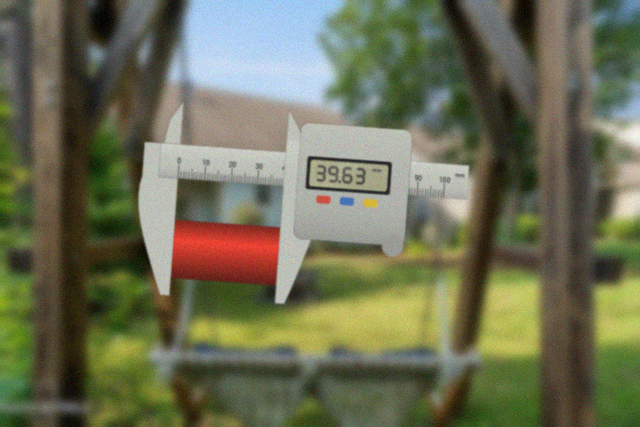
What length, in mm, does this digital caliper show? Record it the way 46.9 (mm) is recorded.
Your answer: 39.63 (mm)
